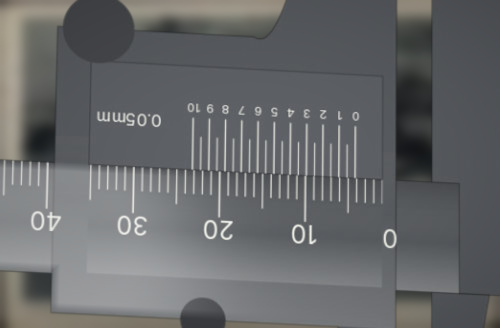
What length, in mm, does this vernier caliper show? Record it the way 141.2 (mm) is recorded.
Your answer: 4.2 (mm)
